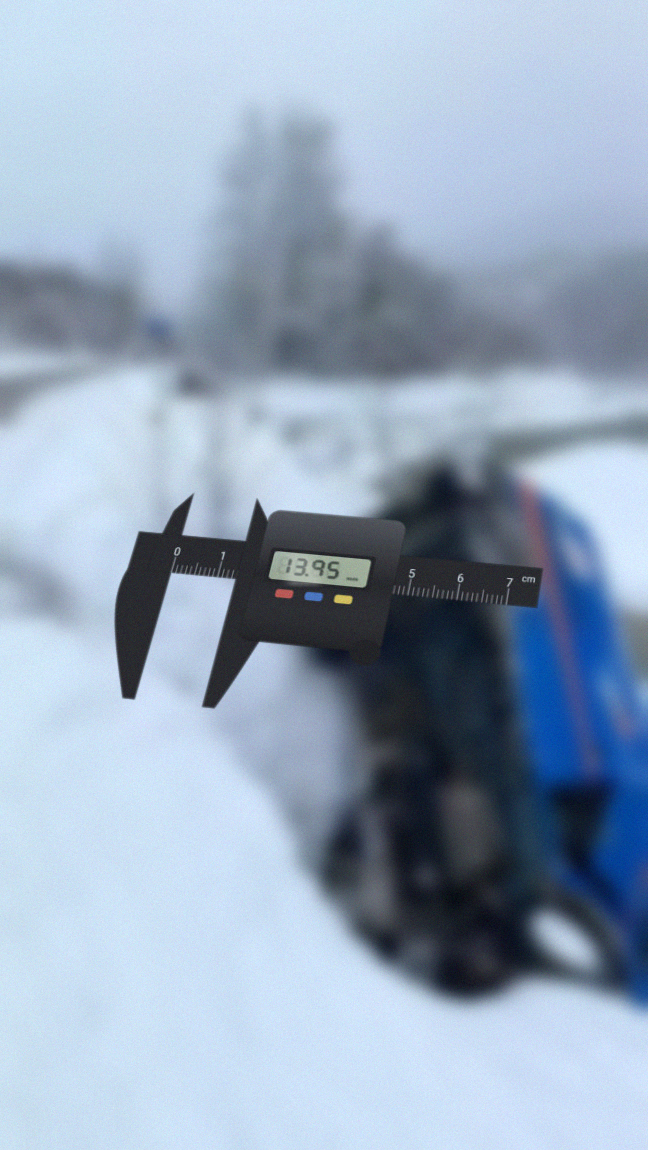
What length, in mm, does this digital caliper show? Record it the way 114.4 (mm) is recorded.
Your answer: 13.95 (mm)
